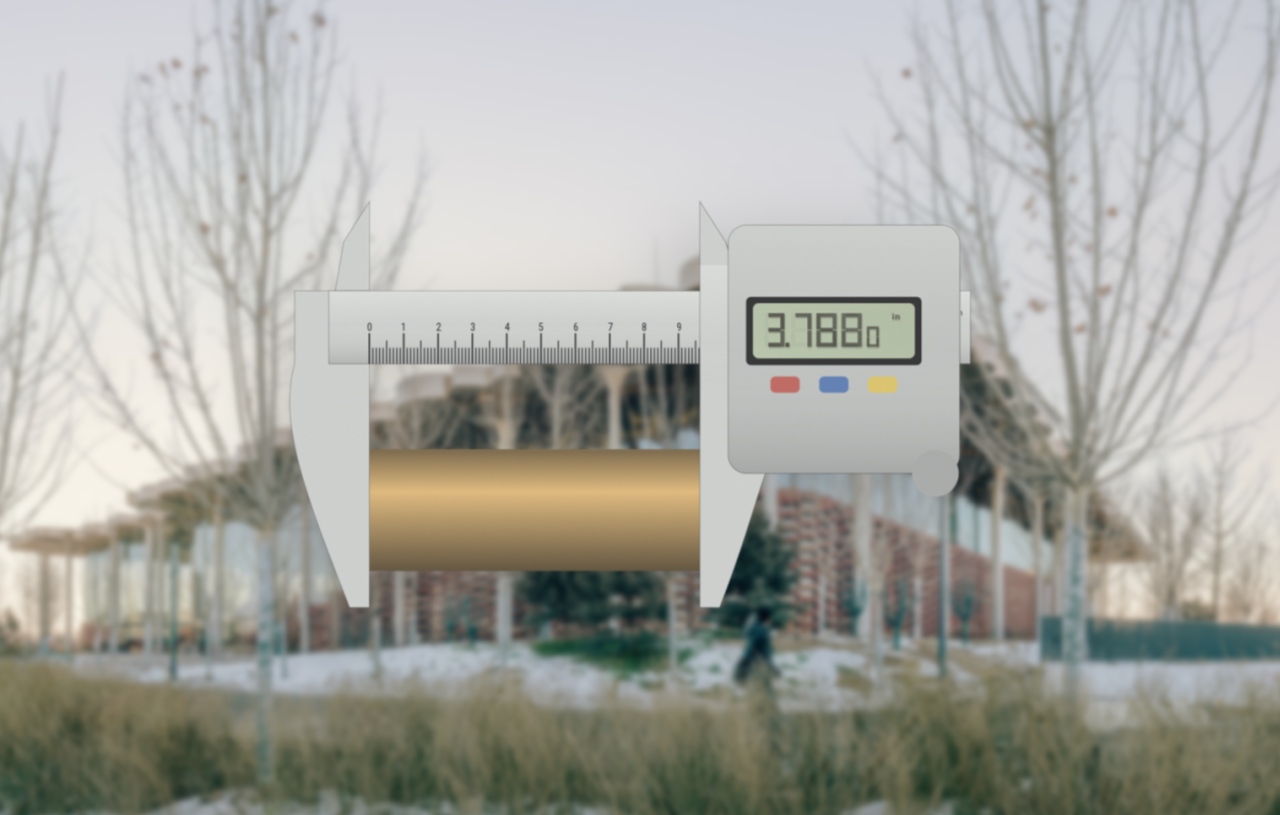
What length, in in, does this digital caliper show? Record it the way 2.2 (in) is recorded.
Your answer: 3.7880 (in)
